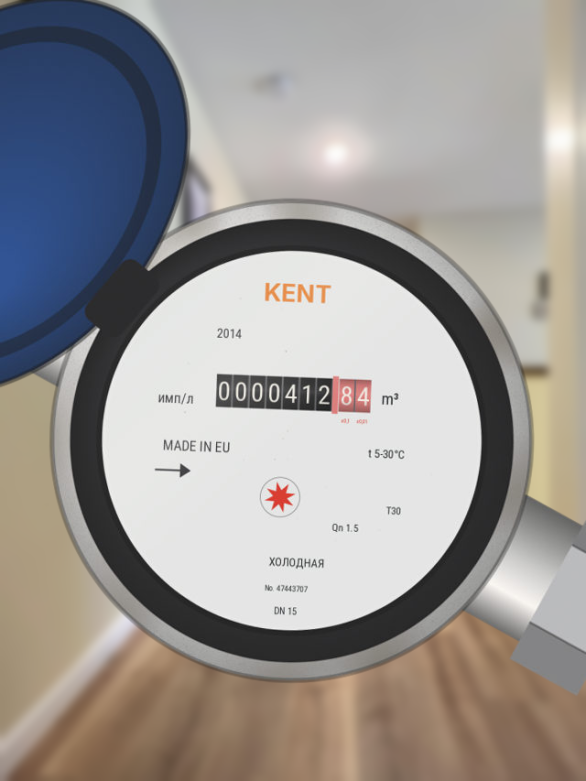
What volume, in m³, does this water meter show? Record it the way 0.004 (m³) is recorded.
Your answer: 412.84 (m³)
